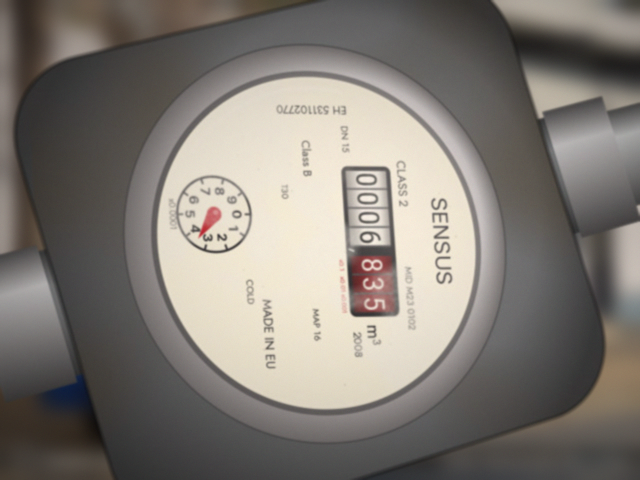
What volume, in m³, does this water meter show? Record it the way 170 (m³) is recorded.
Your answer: 6.8353 (m³)
